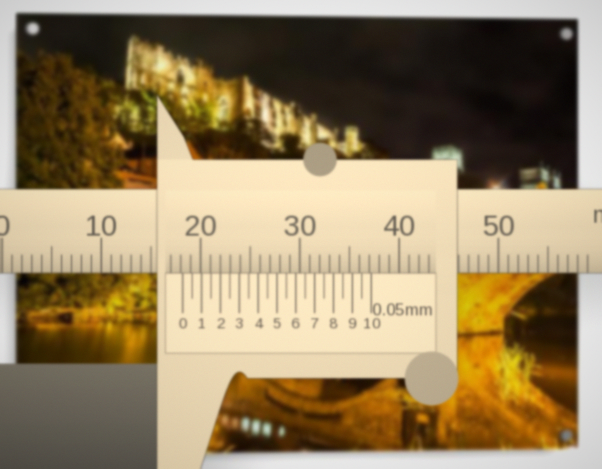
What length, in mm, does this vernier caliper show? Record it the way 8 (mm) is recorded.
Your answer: 18.2 (mm)
